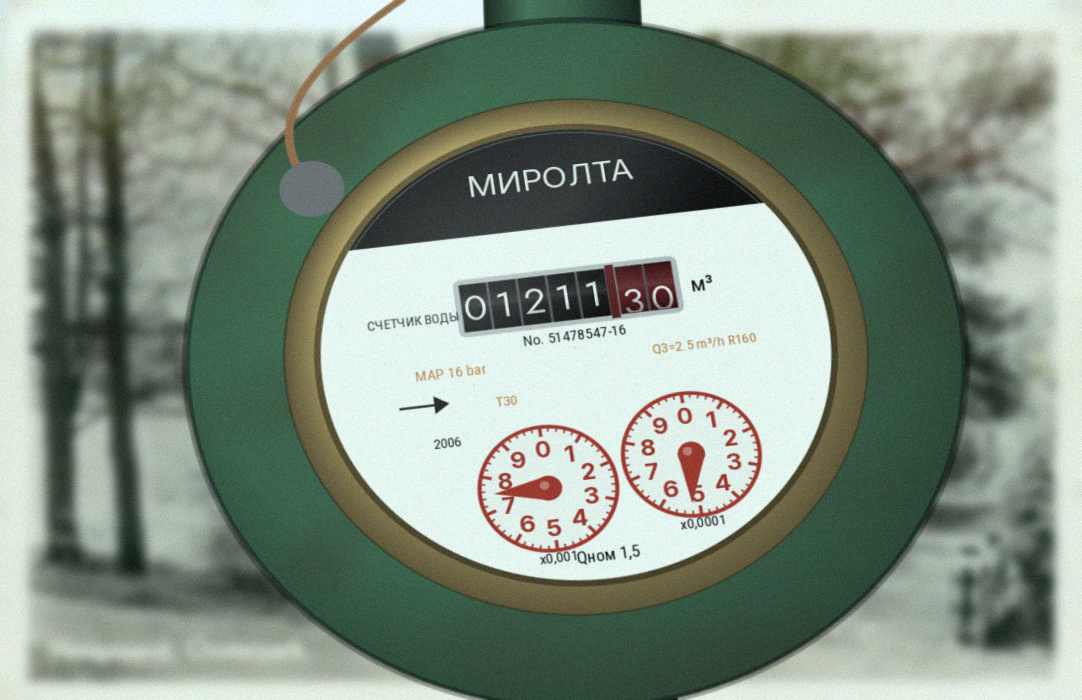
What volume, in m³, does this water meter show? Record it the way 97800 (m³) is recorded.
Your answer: 1211.2975 (m³)
